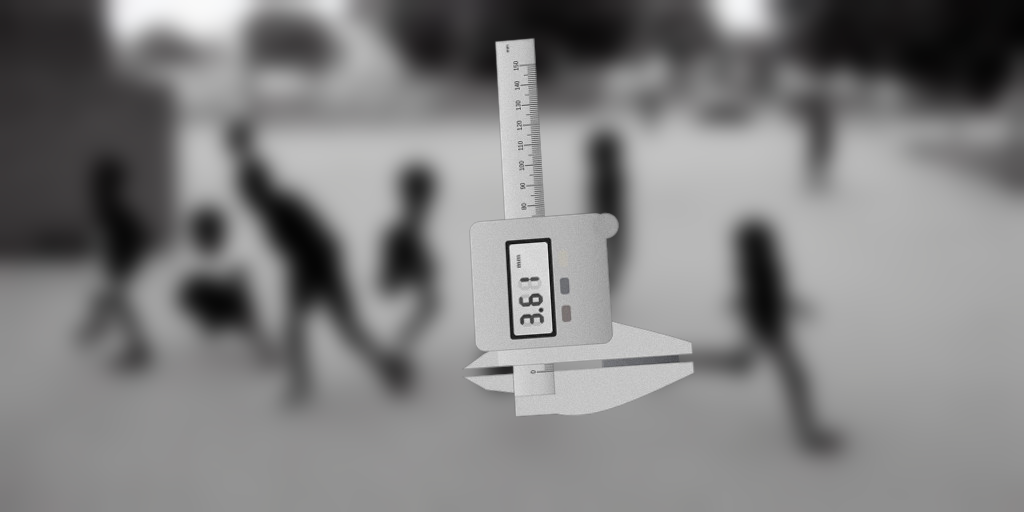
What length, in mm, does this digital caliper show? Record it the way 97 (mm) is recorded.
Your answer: 3.61 (mm)
